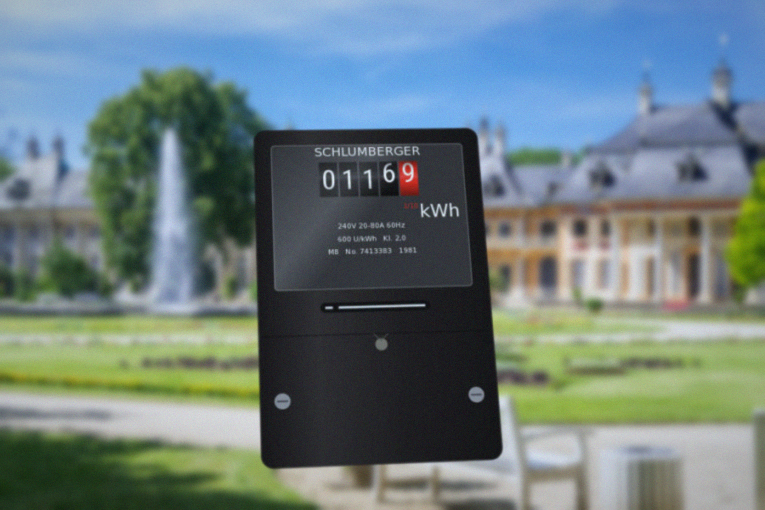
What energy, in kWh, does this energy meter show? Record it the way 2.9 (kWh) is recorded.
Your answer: 116.9 (kWh)
